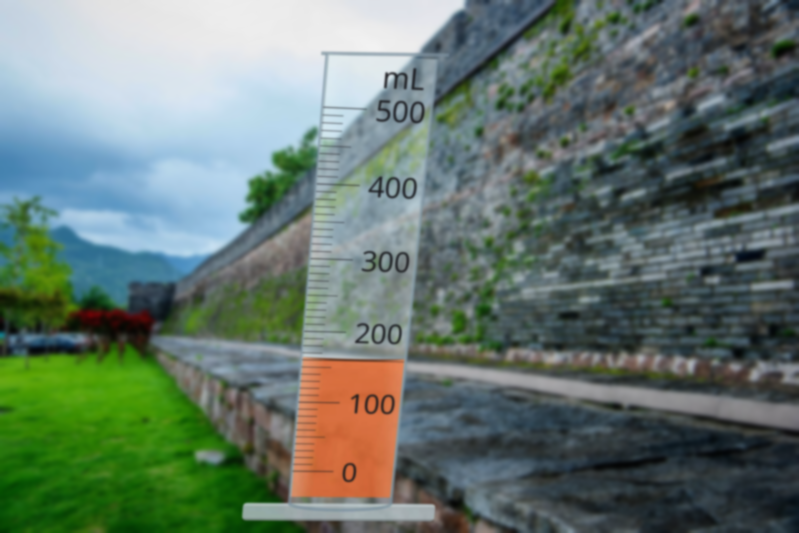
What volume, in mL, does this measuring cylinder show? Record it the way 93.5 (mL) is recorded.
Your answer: 160 (mL)
